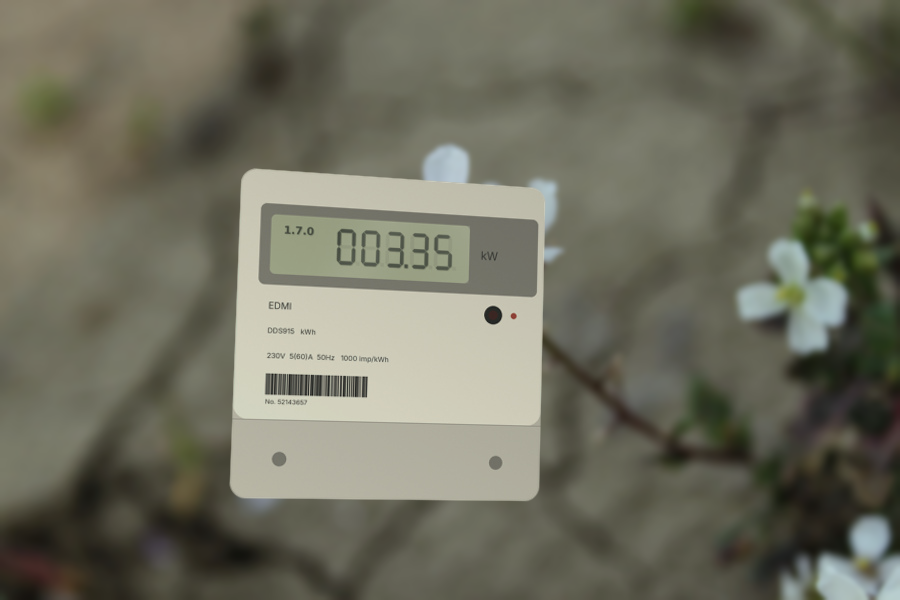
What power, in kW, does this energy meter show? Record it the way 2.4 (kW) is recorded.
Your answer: 3.35 (kW)
